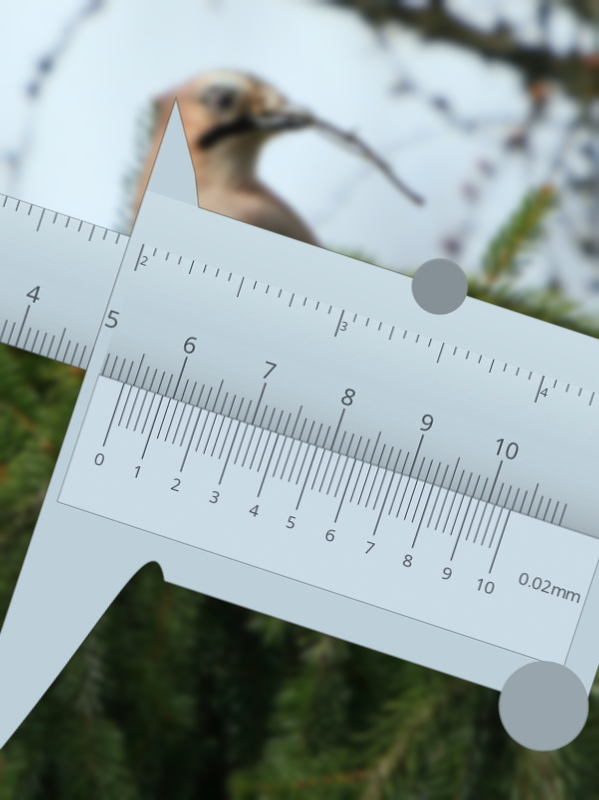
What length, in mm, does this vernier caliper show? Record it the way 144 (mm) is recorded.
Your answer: 53.8 (mm)
